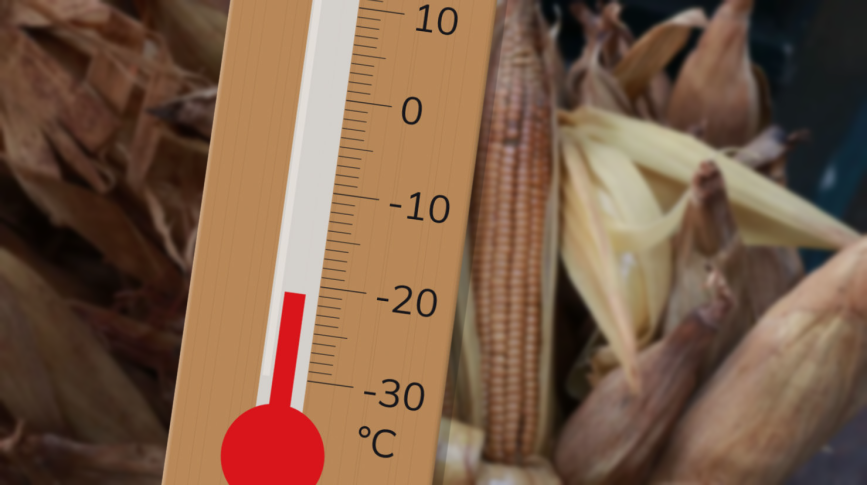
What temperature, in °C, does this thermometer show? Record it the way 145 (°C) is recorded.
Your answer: -21 (°C)
